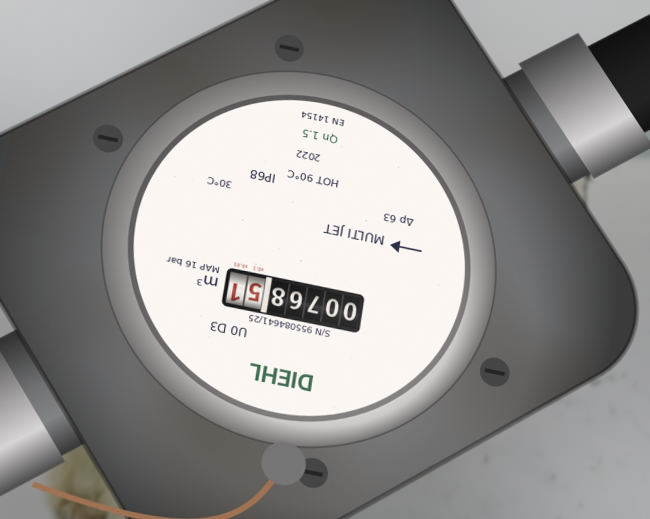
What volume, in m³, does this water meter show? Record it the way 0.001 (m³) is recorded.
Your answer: 768.51 (m³)
